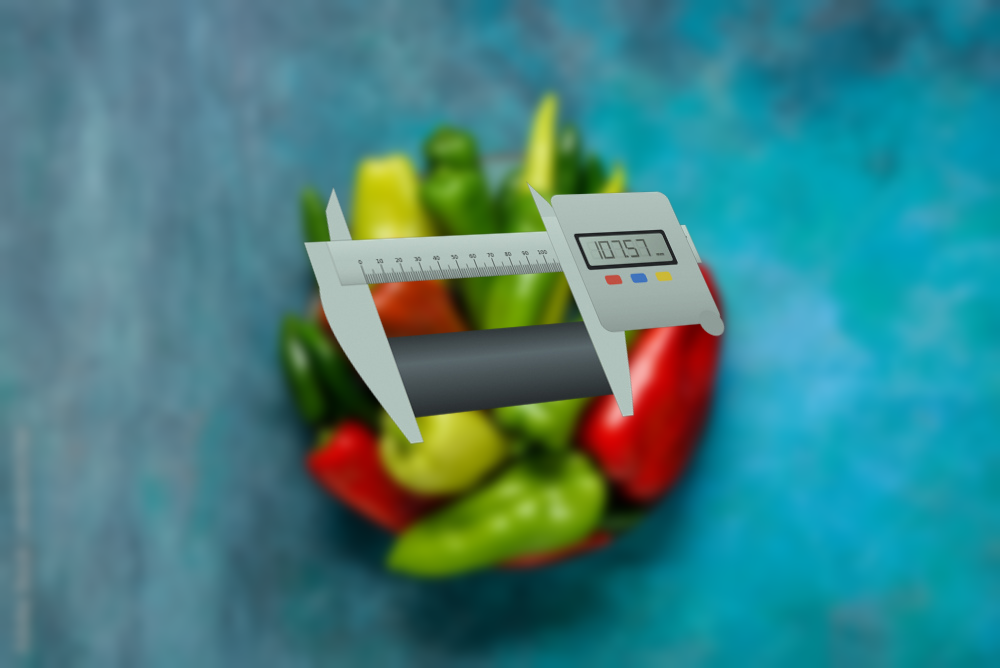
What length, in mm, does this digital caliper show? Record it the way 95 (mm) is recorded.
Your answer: 107.57 (mm)
